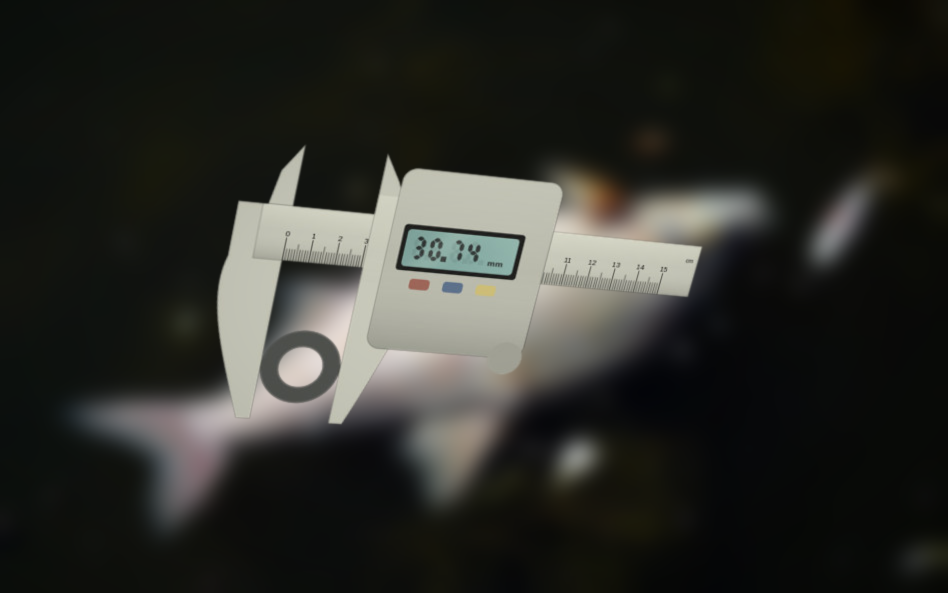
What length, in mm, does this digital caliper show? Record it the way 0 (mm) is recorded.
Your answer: 30.74 (mm)
